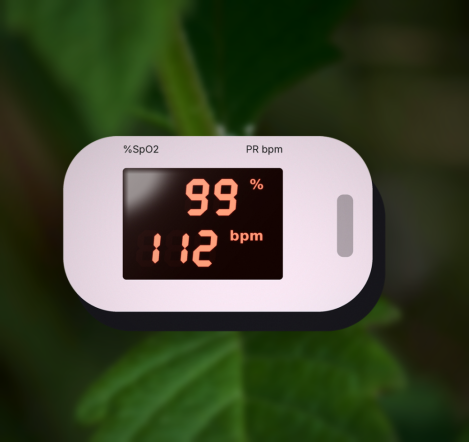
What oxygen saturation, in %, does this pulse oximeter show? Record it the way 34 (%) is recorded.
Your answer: 99 (%)
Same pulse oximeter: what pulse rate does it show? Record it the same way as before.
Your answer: 112 (bpm)
